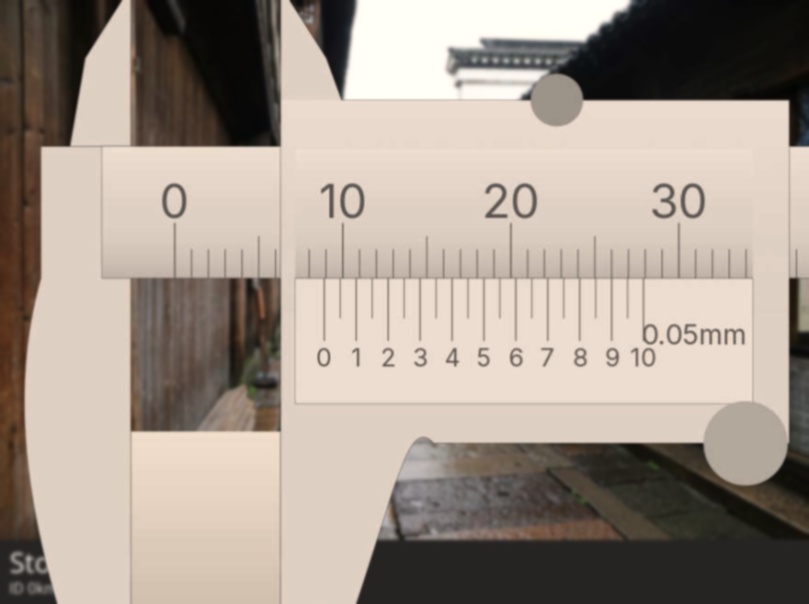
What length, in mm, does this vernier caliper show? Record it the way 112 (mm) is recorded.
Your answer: 8.9 (mm)
